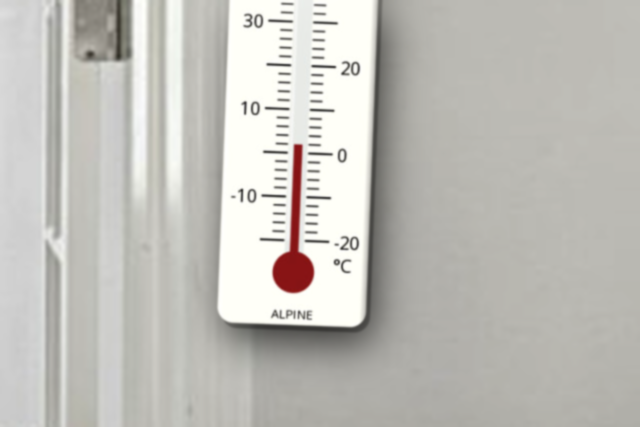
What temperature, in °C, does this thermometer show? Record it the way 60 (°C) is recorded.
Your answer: 2 (°C)
